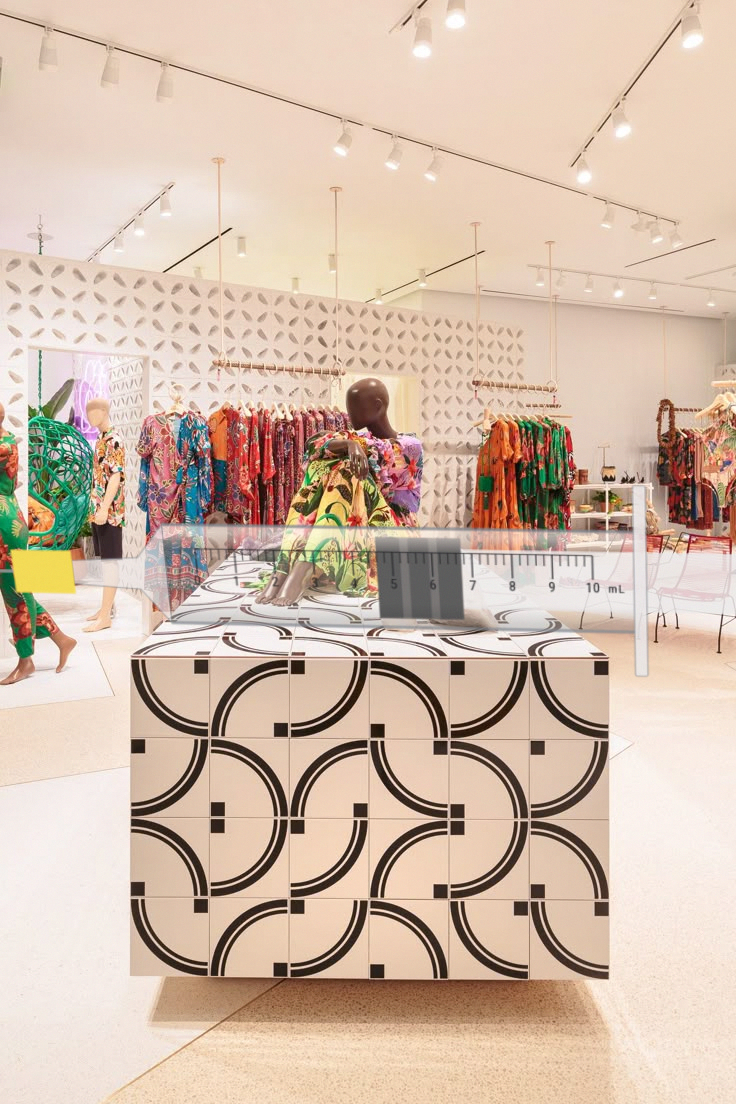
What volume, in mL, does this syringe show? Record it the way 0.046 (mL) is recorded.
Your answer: 4.6 (mL)
